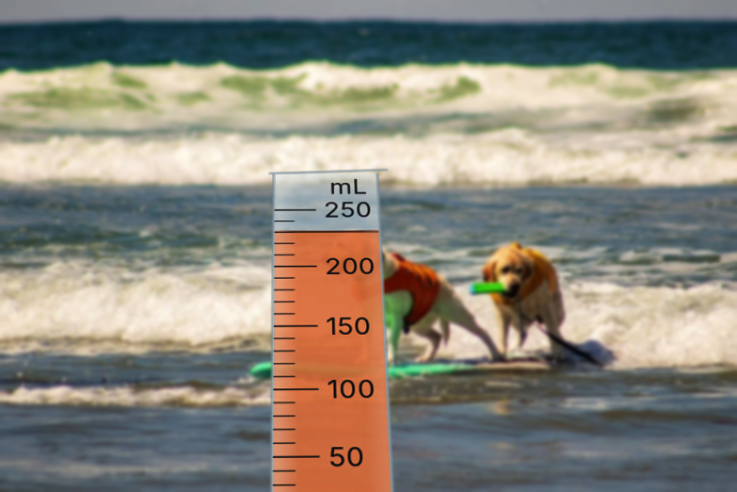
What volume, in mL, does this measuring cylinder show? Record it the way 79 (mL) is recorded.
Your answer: 230 (mL)
